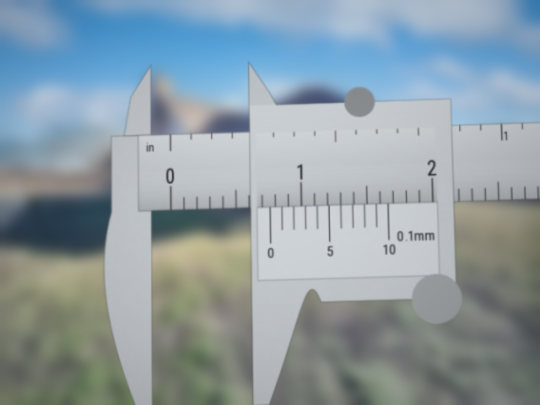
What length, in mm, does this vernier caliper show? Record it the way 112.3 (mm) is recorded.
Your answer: 7.6 (mm)
